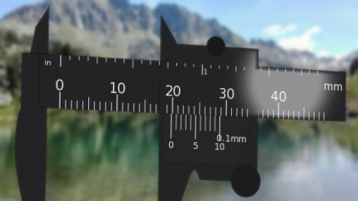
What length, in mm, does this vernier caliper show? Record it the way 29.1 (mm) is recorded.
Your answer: 19.8 (mm)
